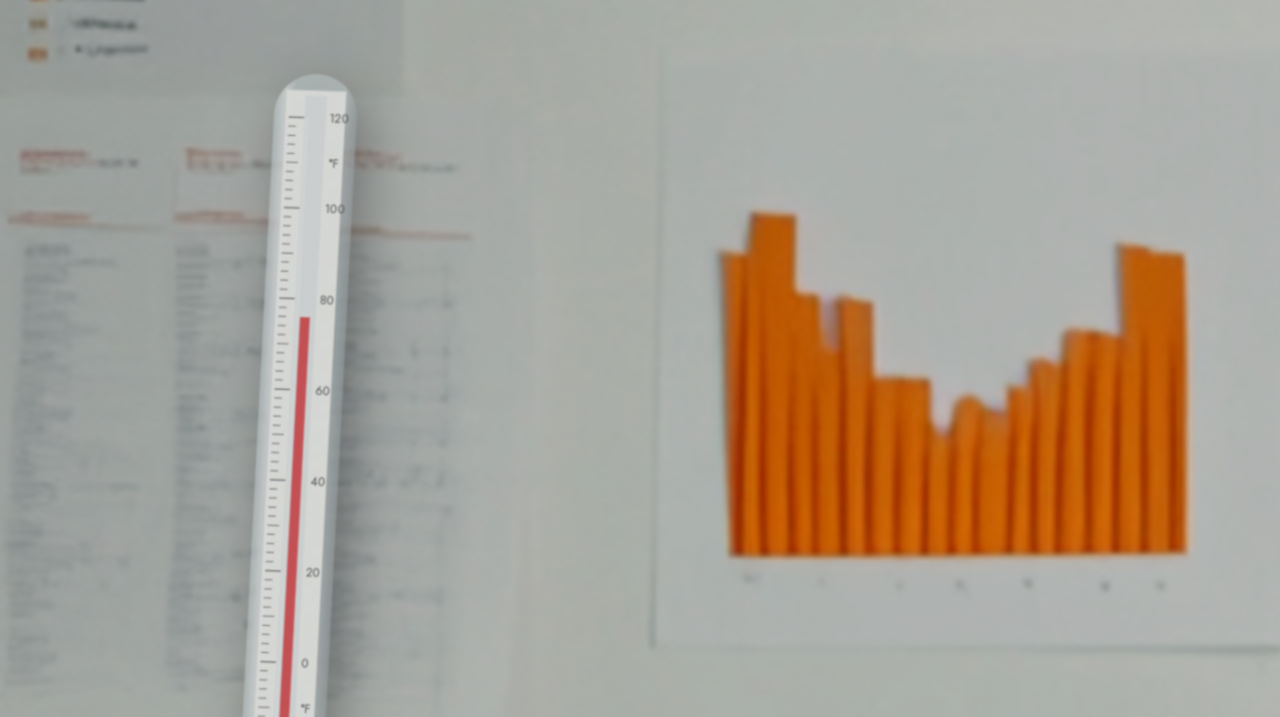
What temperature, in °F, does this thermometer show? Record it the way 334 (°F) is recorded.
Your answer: 76 (°F)
